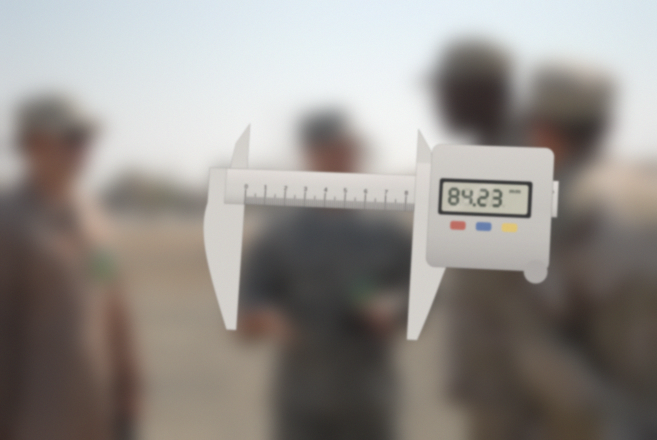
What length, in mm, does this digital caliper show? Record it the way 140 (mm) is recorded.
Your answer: 84.23 (mm)
